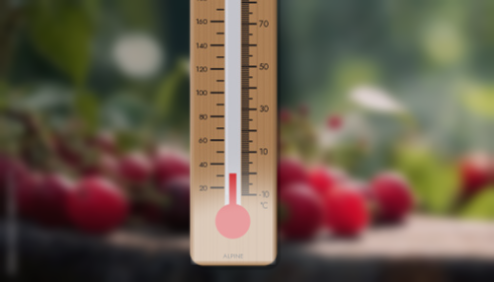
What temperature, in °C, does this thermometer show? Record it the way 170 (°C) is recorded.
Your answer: 0 (°C)
